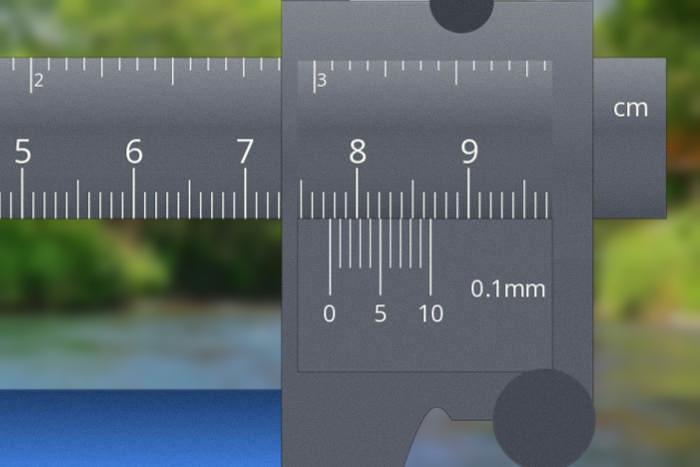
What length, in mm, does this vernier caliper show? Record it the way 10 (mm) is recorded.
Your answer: 77.6 (mm)
